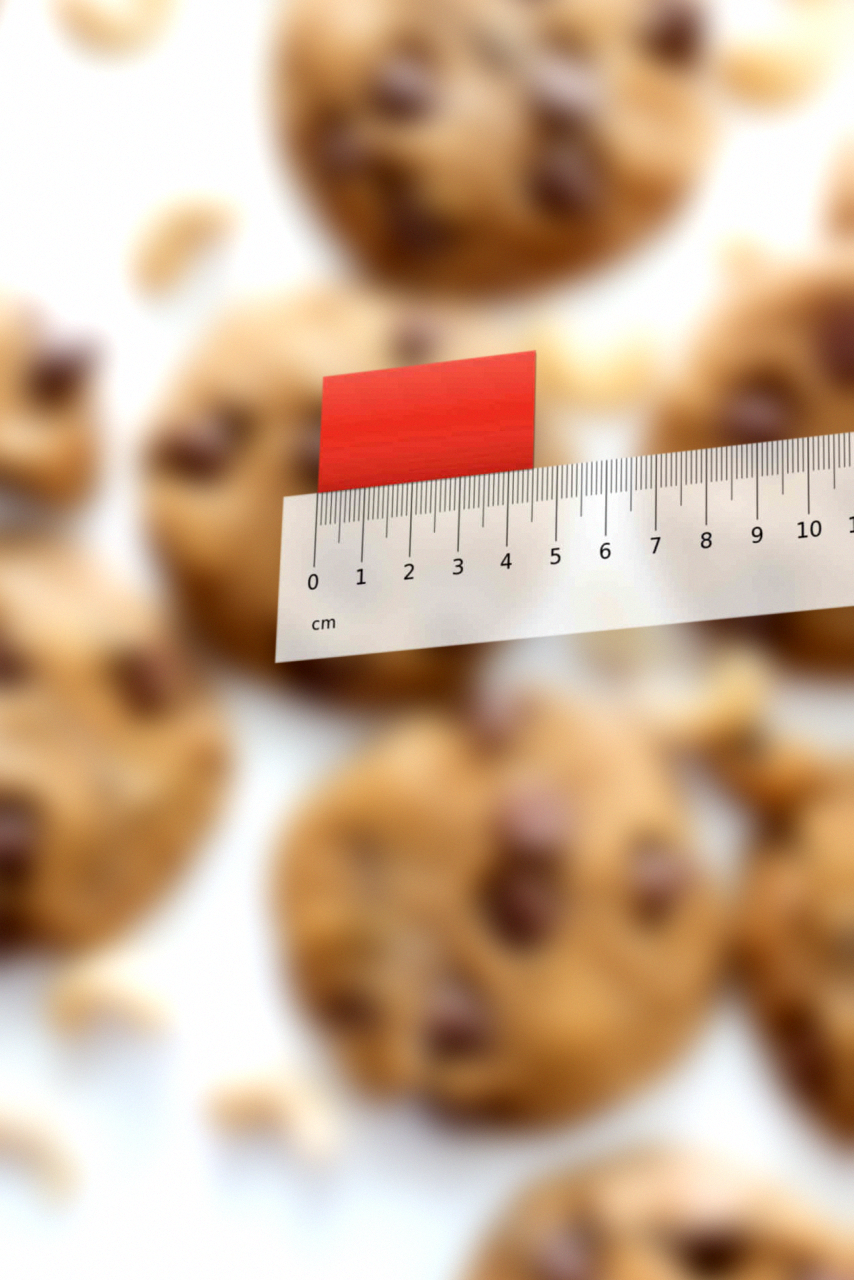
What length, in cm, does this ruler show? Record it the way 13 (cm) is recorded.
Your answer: 4.5 (cm)
